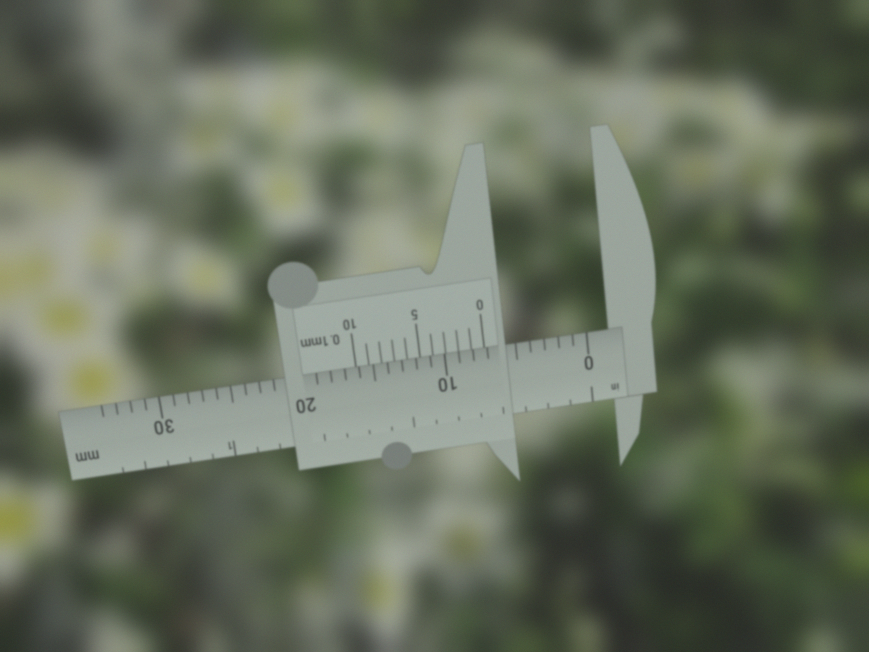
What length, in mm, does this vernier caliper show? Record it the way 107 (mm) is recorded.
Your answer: 7.2 (mm)
